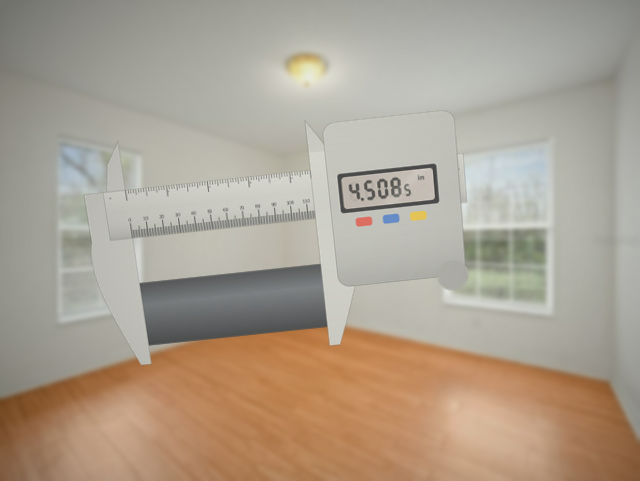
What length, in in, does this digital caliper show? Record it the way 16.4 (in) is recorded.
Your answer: 4.5085 (in)
